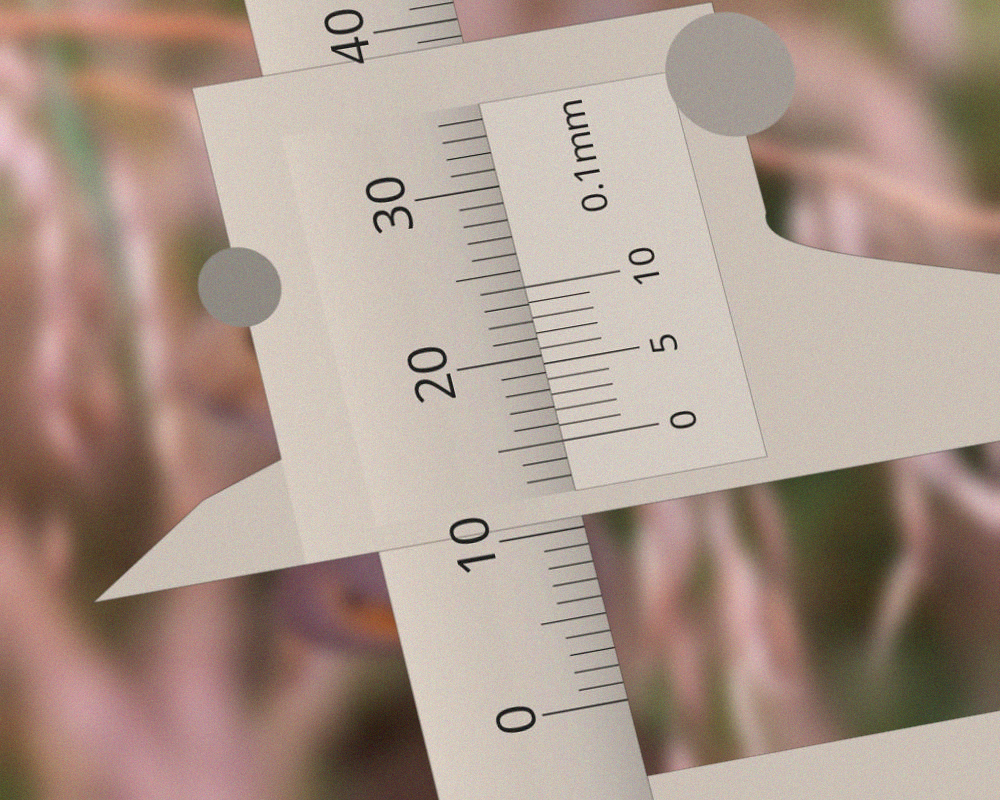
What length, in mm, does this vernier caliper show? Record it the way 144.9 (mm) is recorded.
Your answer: 15.0 (mm)
